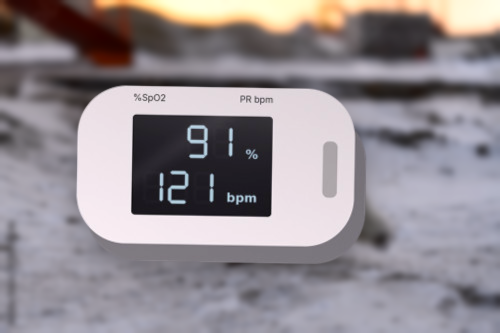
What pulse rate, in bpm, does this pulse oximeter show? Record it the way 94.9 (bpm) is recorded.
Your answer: 121 (bpm)
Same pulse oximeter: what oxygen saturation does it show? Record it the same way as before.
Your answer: 91 (%)
